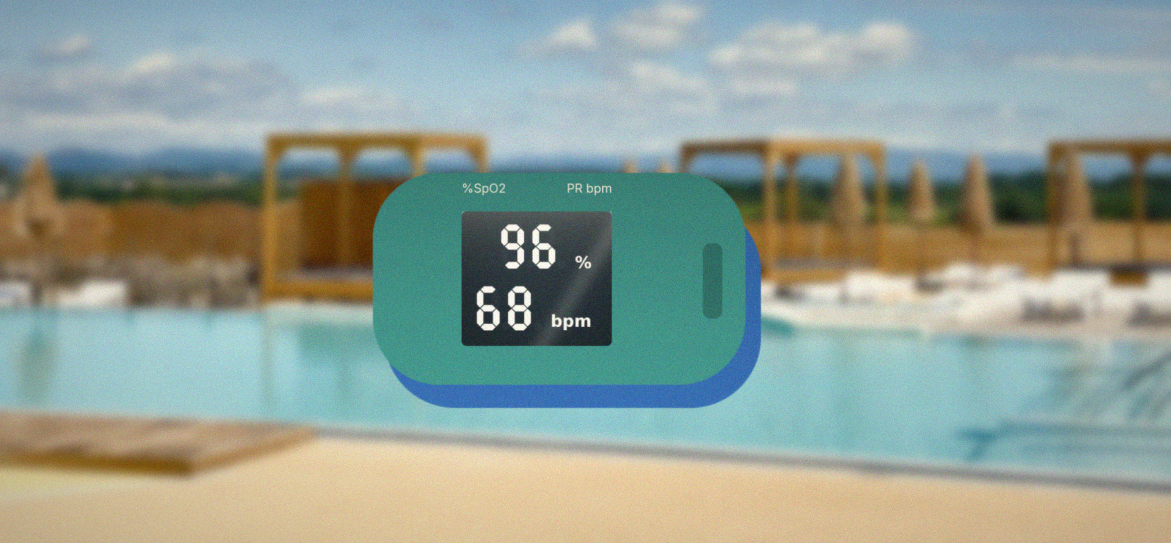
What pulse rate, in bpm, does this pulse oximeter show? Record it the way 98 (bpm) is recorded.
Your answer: 68 (bpm)
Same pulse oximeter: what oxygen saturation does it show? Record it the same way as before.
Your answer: 96 (%)
